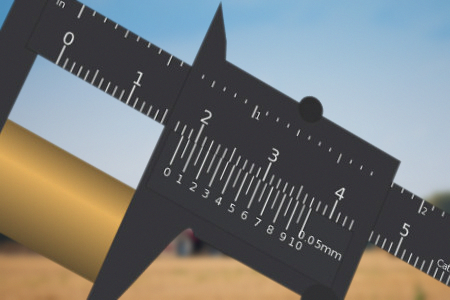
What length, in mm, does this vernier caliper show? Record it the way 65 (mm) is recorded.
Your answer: 18.2 (mm)
